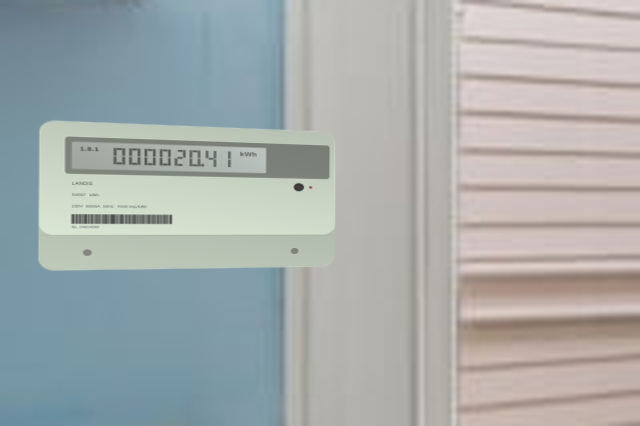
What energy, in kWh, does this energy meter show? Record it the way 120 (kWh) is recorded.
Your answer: 20.41 (kWh)
